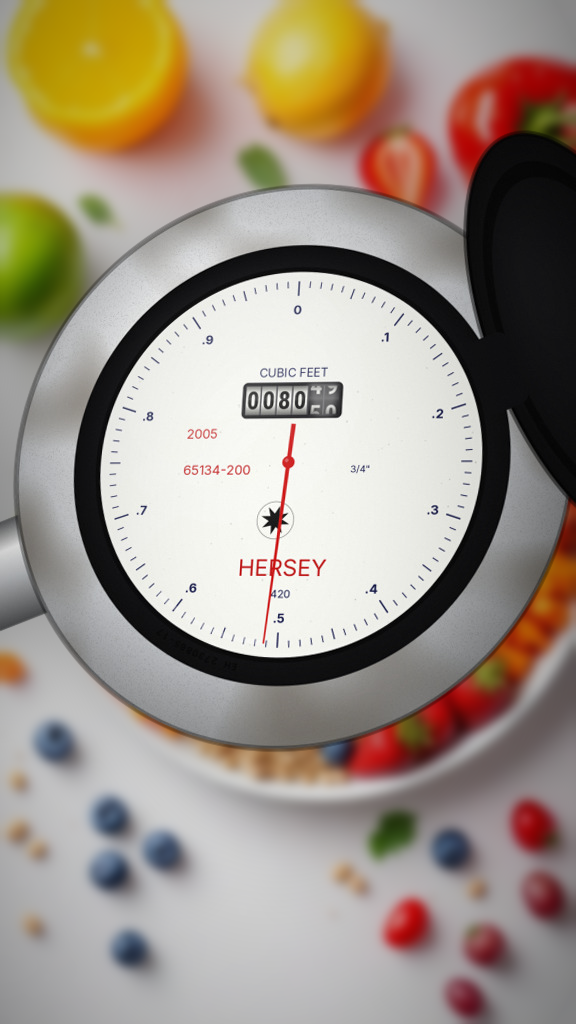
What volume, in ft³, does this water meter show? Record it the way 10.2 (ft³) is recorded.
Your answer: 8049.51 (ft³)
